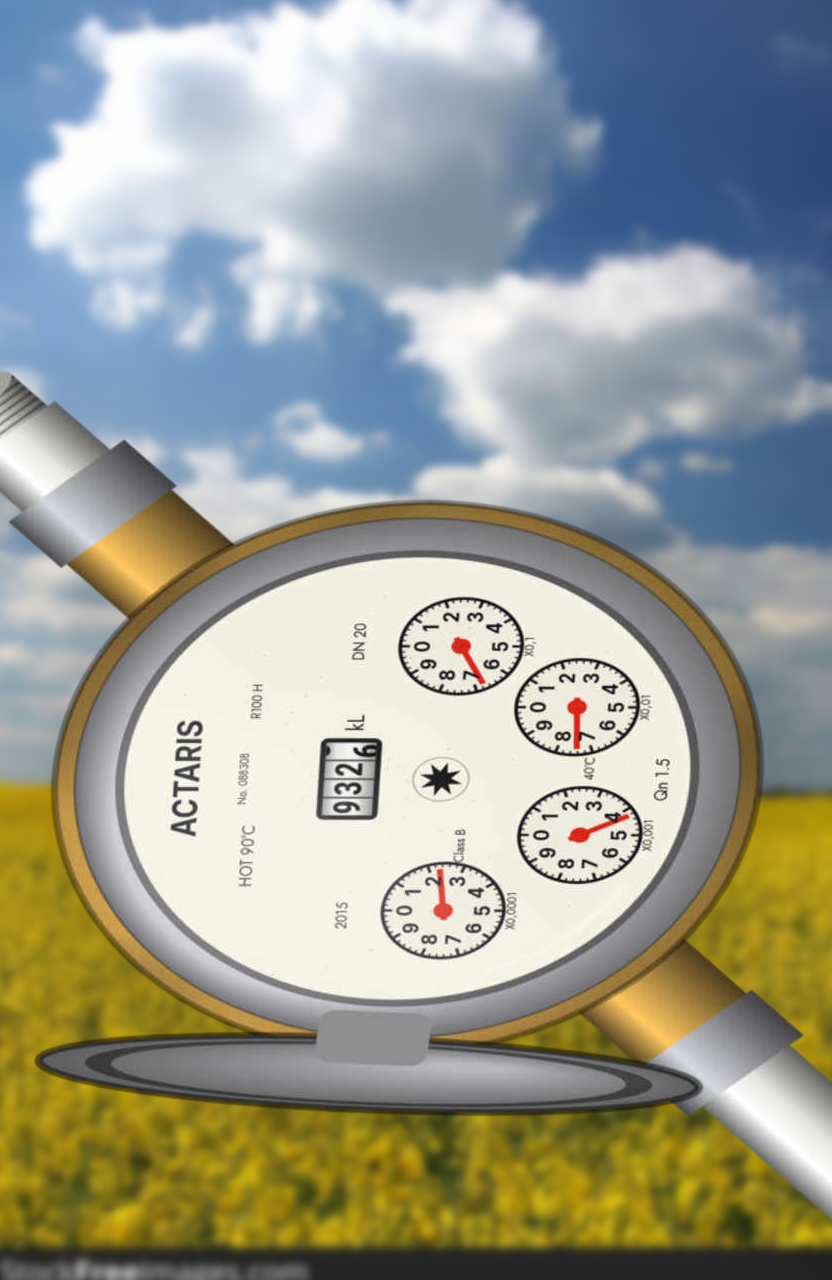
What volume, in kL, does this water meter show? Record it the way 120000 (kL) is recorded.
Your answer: 9325.6742 (kL)
